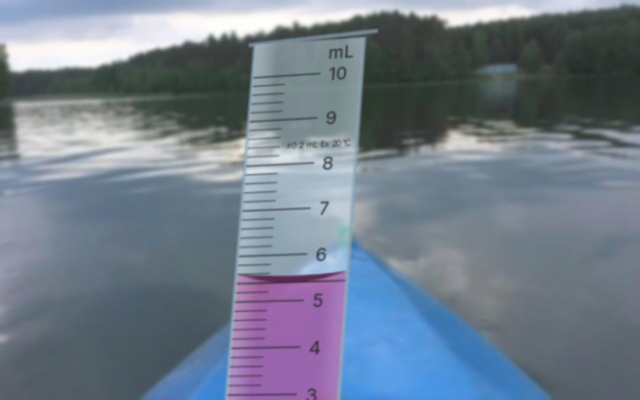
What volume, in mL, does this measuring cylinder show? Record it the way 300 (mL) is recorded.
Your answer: 5.4 (mL)
